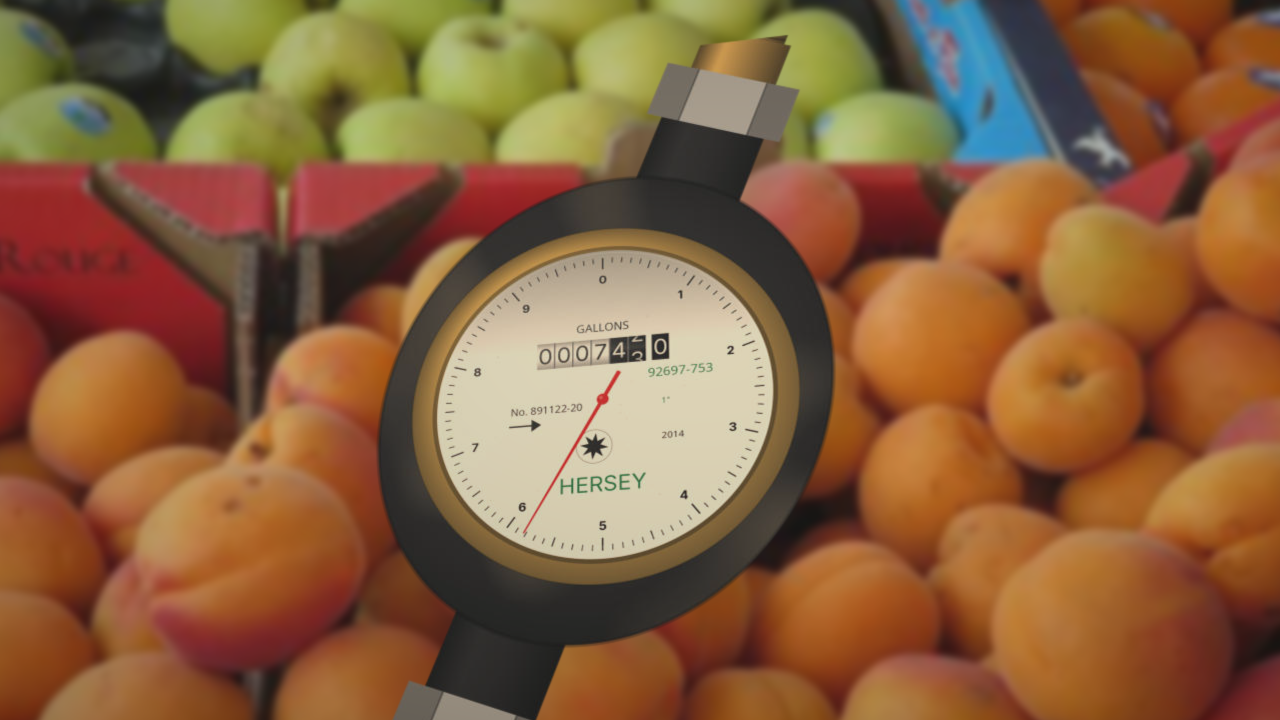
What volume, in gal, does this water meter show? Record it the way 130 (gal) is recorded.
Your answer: 7425.8 (gal)
